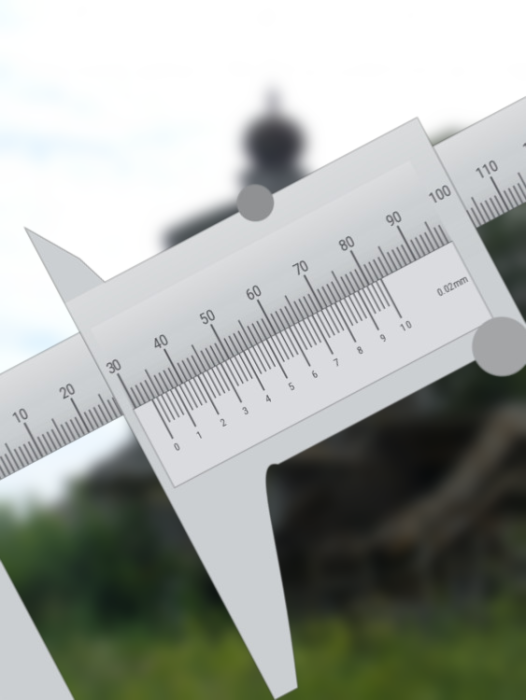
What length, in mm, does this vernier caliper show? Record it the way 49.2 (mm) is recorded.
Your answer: 33.5 (mm)
